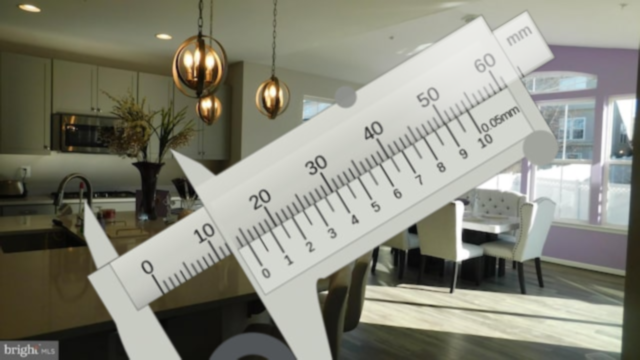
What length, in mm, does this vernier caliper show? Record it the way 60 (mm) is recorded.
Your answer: 15.0 (mm)
